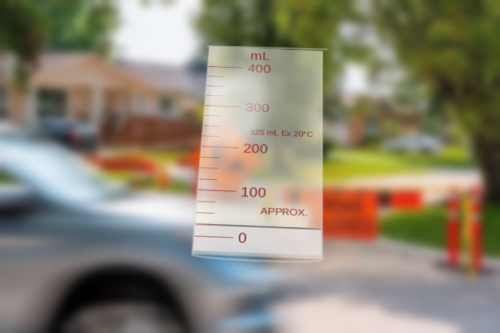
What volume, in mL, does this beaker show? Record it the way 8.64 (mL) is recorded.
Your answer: 25 (mL)
